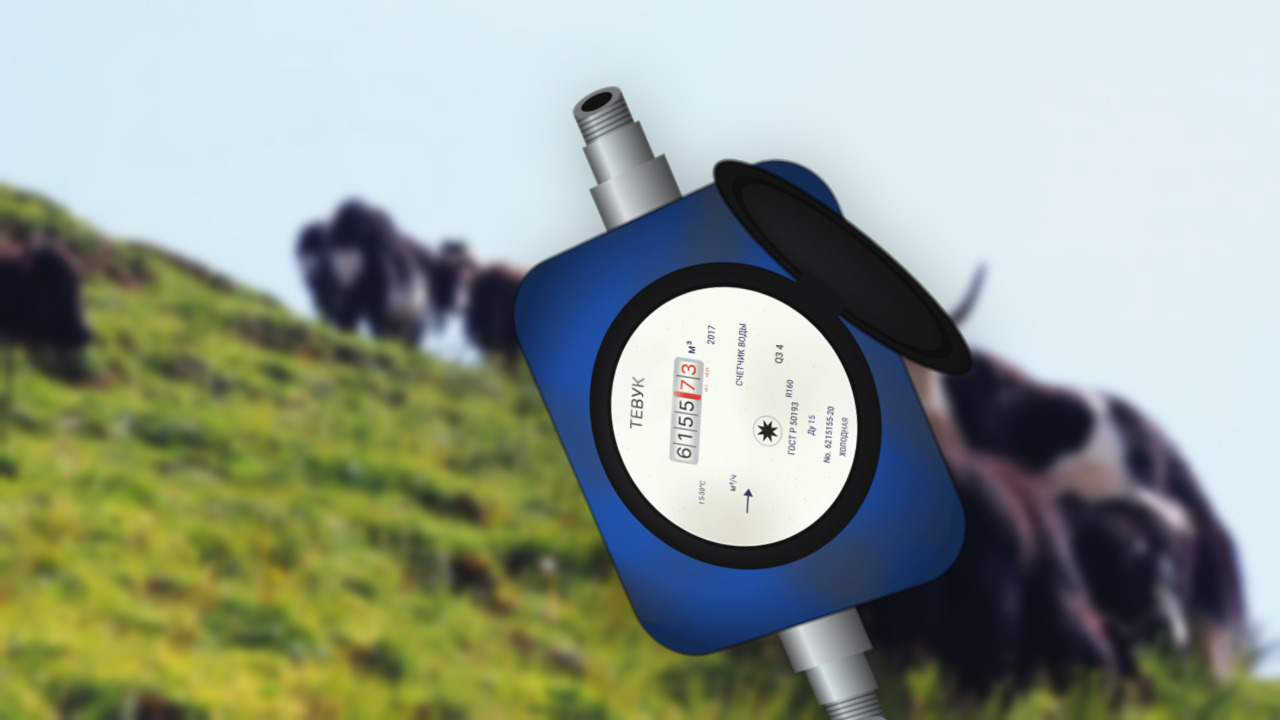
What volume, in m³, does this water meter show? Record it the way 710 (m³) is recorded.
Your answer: 6155.73 (m³)
